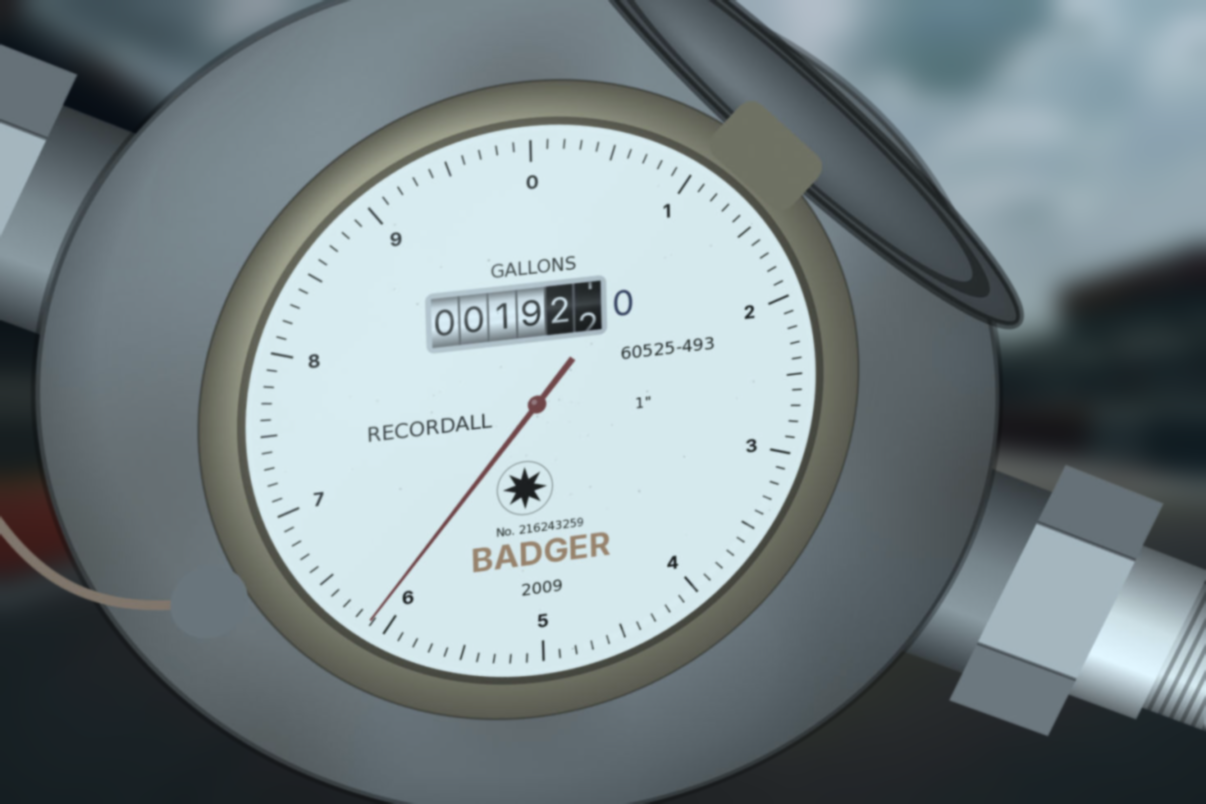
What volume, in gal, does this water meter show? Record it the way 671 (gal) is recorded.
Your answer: 19216.1 (gal)
